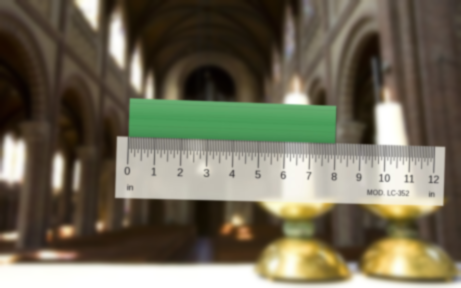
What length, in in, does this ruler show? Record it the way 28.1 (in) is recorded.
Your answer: 8 (in)
